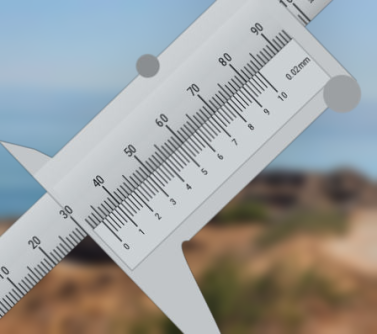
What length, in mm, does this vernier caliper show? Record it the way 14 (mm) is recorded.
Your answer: 34.5 (mm)
